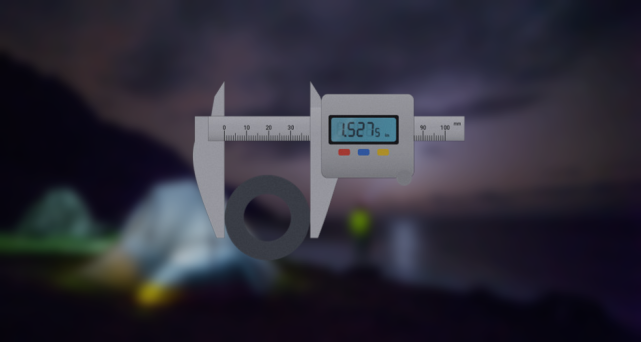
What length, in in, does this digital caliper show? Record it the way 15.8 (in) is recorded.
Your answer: 1.5275 (in)
